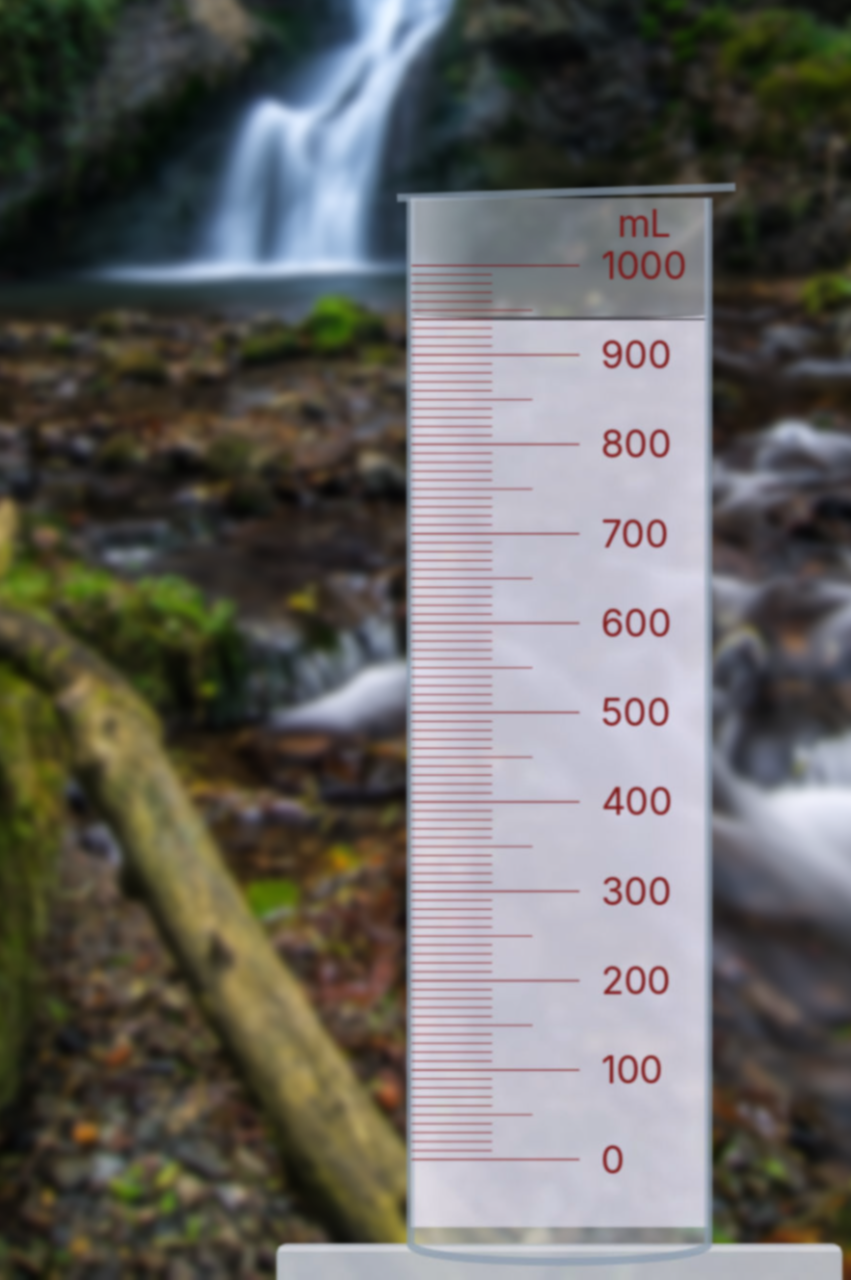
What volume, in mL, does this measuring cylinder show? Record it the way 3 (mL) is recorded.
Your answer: 940 (mL)
